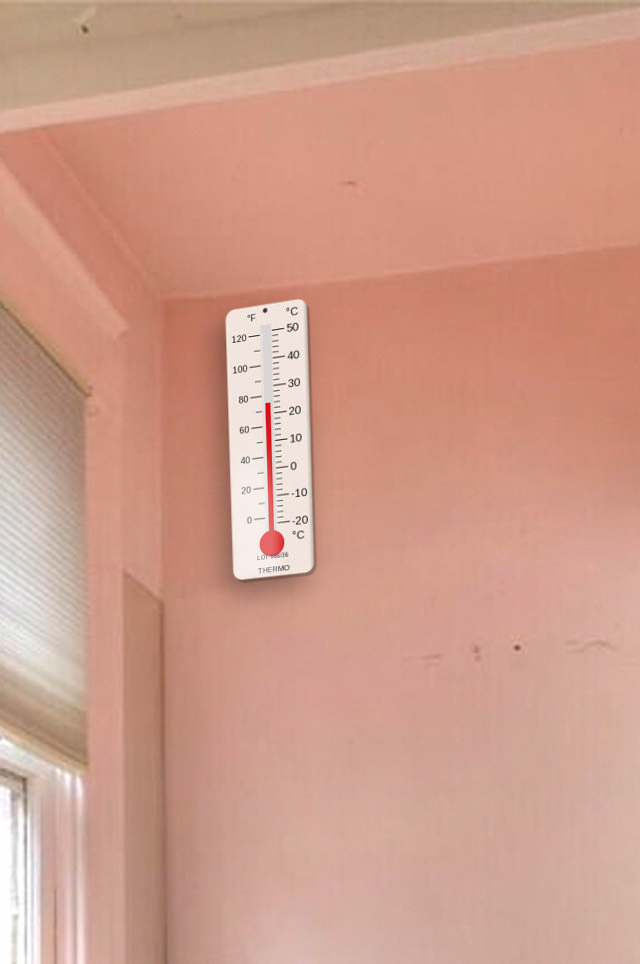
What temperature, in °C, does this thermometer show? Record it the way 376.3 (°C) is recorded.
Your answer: 24 (°C)
